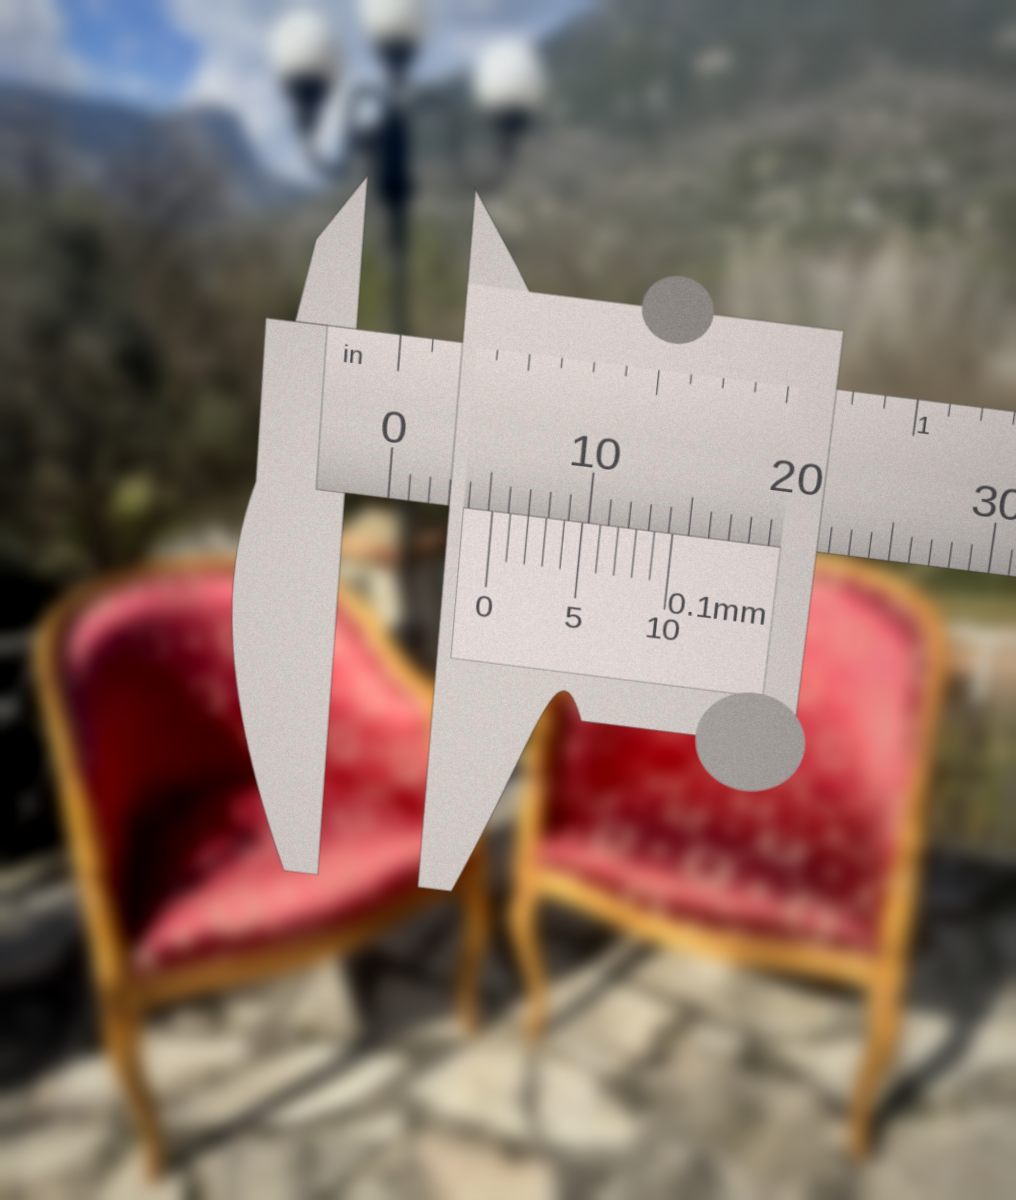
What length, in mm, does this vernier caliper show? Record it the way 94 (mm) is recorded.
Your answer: 5.2 (mm)
